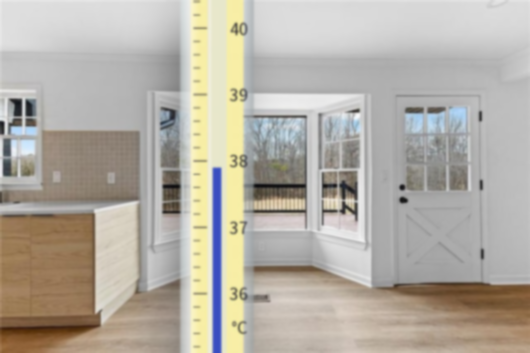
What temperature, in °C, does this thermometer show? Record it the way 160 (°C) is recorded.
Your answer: 37.9 (°C)
